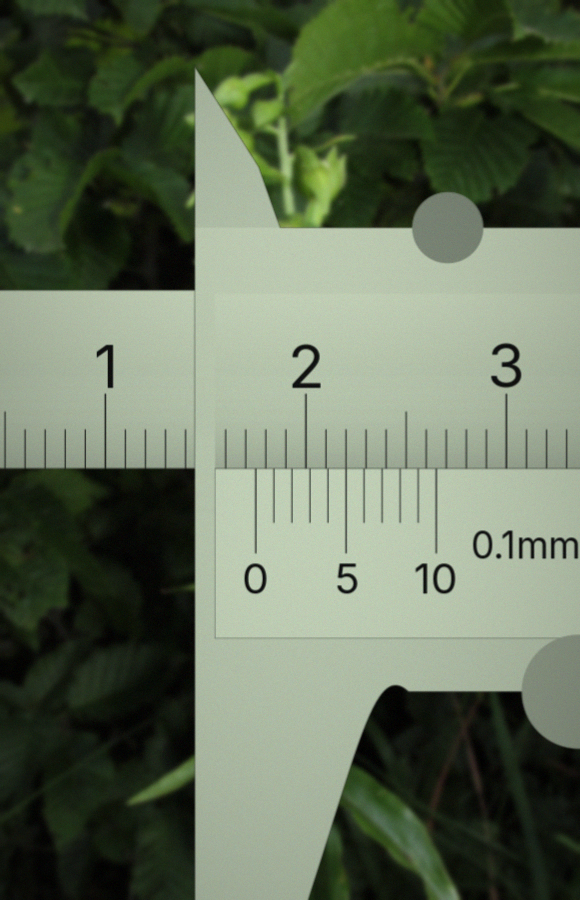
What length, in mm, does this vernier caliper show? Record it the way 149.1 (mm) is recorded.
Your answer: 17.5 (mm)
